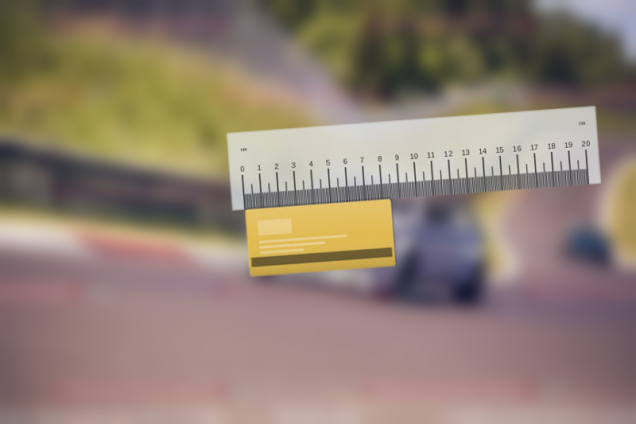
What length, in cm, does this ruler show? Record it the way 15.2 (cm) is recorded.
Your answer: 8.5 (cm)
